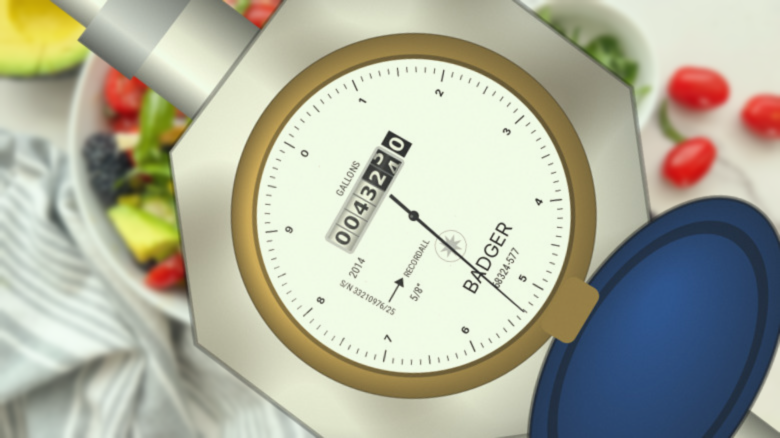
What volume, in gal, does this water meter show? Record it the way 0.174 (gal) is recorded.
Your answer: 43235.3 (gal)
